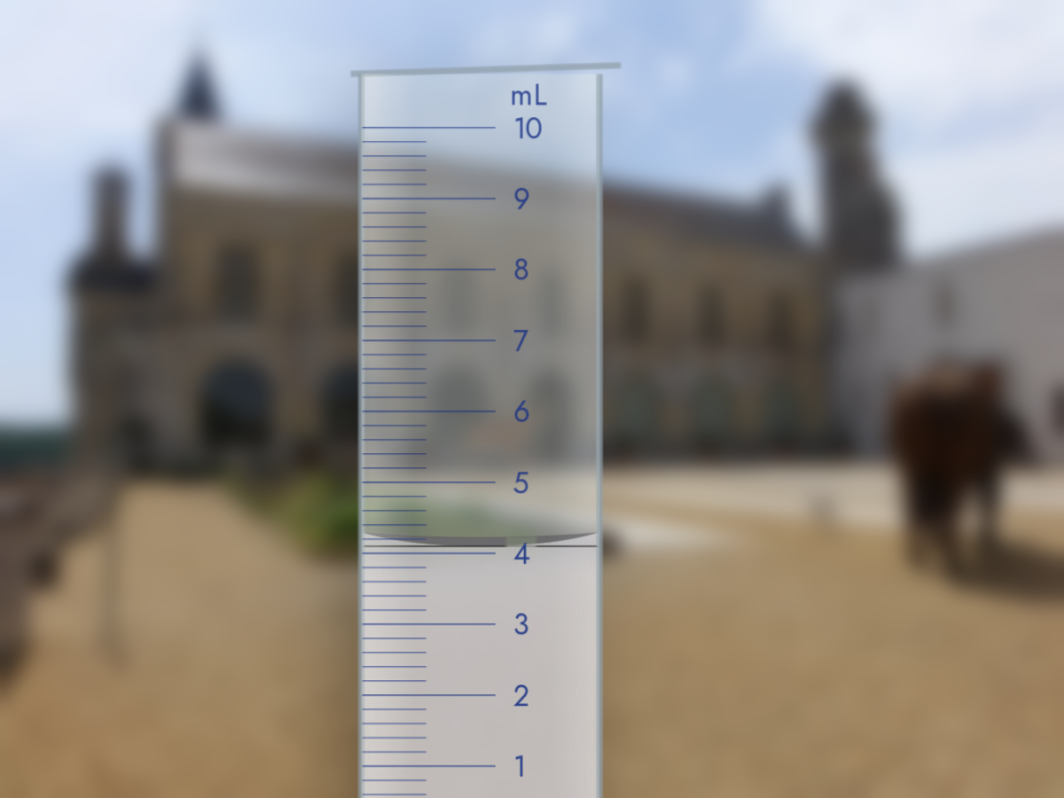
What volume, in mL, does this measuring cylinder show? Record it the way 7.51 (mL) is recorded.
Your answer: 4.1 (mL)
